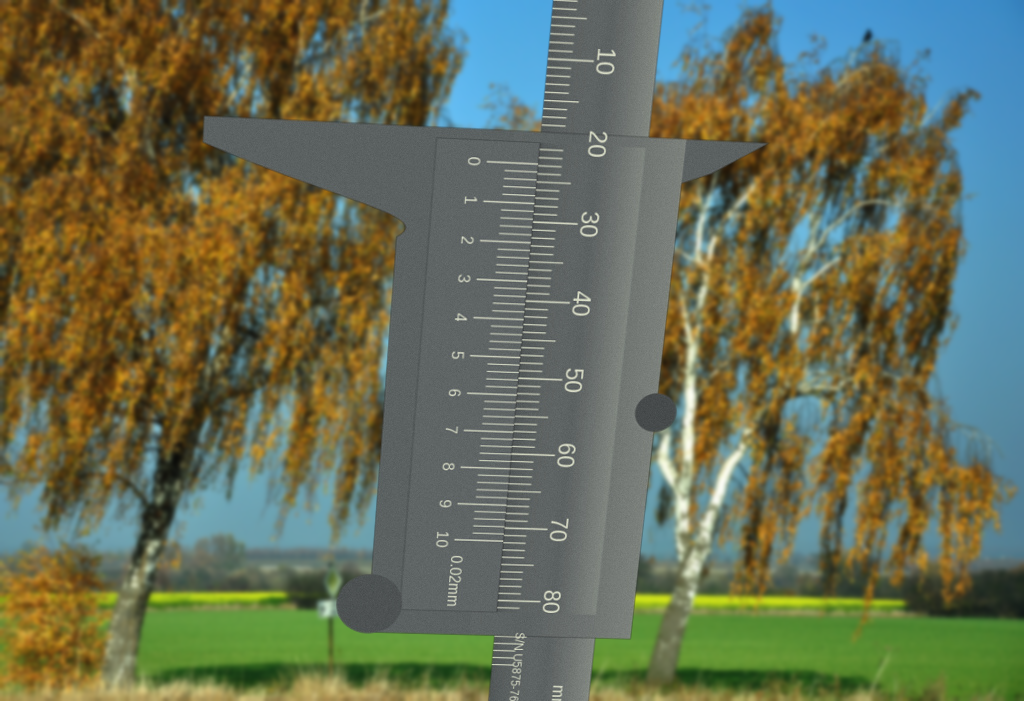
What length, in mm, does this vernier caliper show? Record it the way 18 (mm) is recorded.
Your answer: 22.8 (mm)
